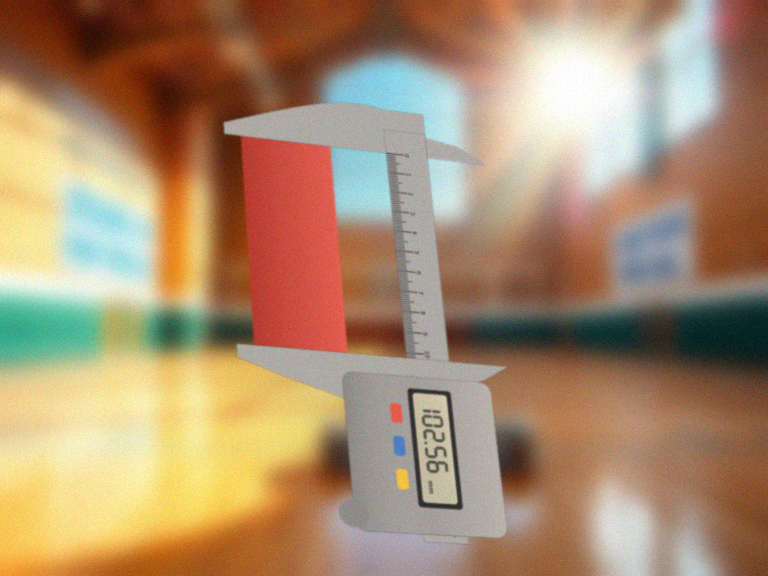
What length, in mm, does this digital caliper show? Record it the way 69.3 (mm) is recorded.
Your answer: 102.56 (mm)
